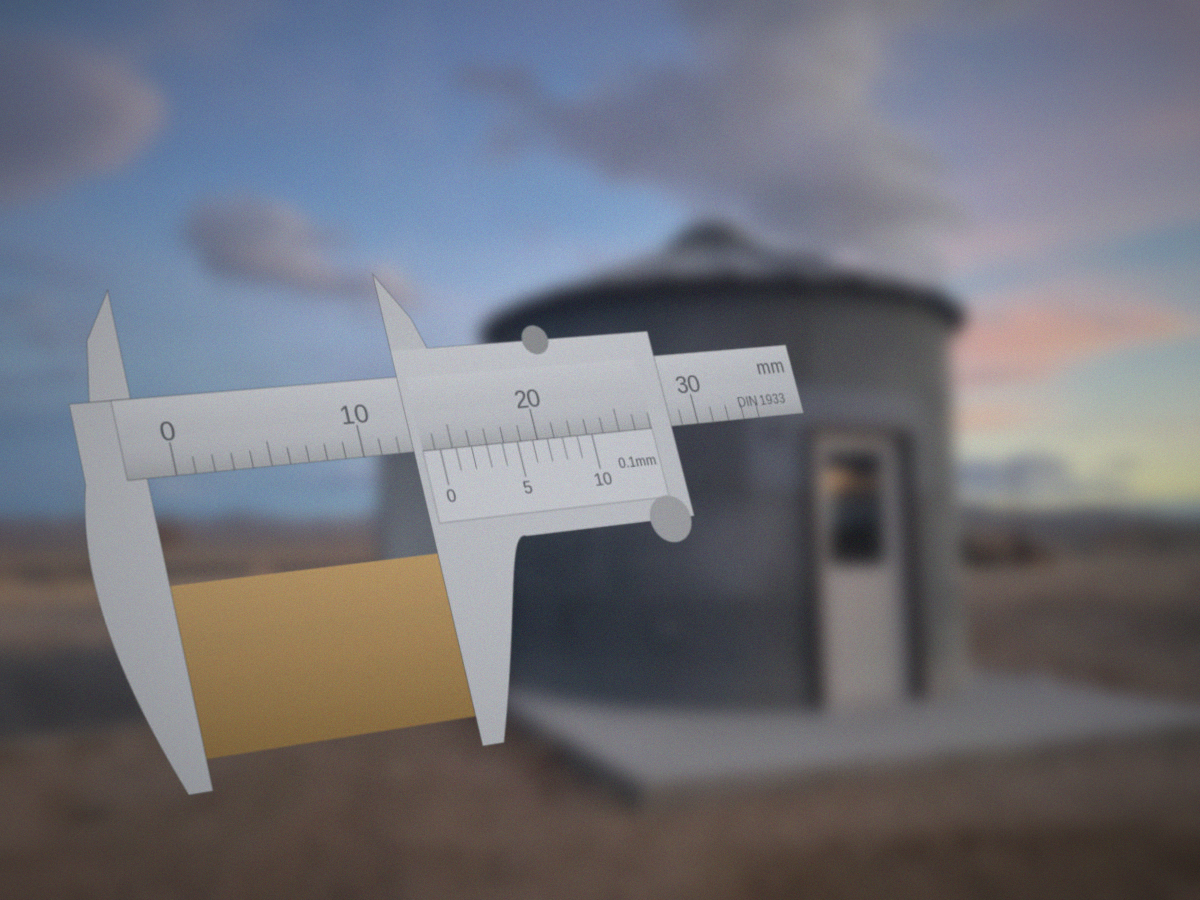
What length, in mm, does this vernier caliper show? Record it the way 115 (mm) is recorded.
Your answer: 14.3 (mm)
